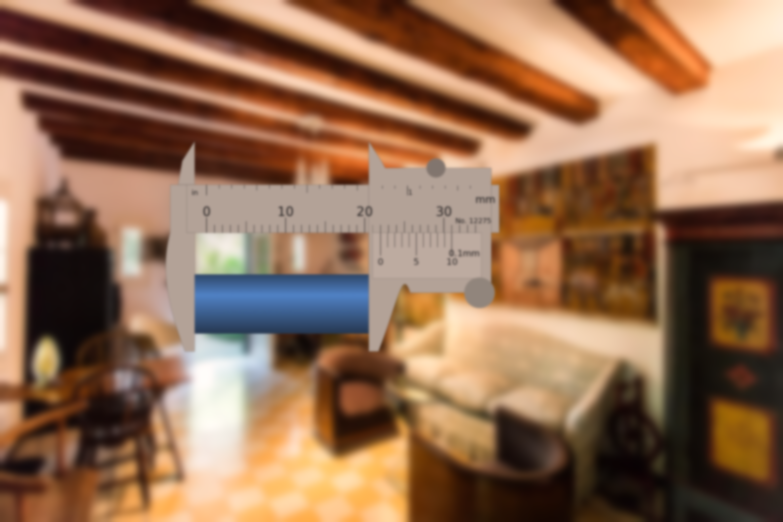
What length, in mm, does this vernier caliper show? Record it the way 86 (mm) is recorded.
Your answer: 22.0 (mm)
